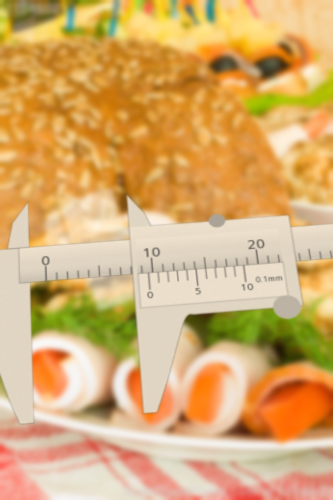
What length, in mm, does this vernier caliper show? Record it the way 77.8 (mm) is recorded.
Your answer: 9.6 (mm)
